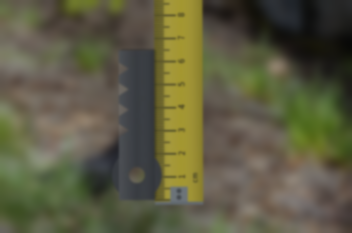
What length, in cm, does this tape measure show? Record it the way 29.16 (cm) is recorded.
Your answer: 6.5 (cm)
